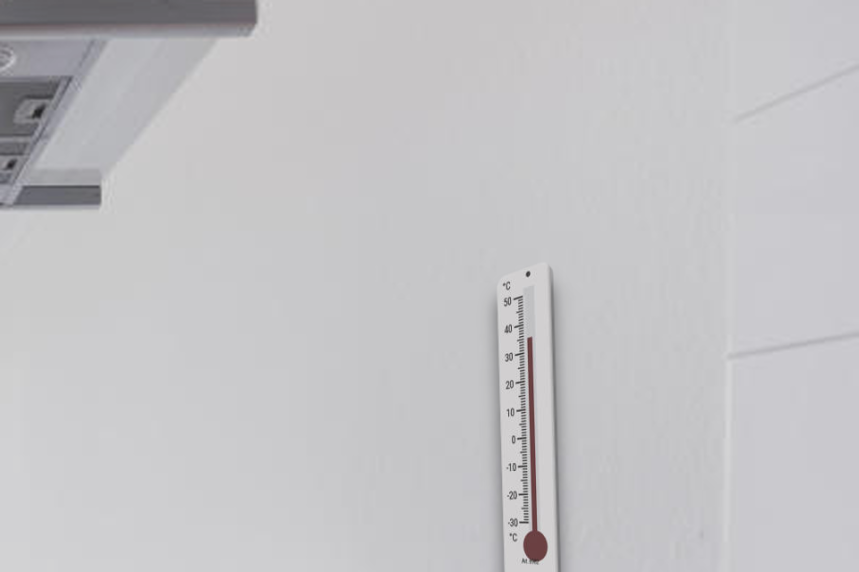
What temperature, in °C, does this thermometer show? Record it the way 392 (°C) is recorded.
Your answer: 35 (°C)
